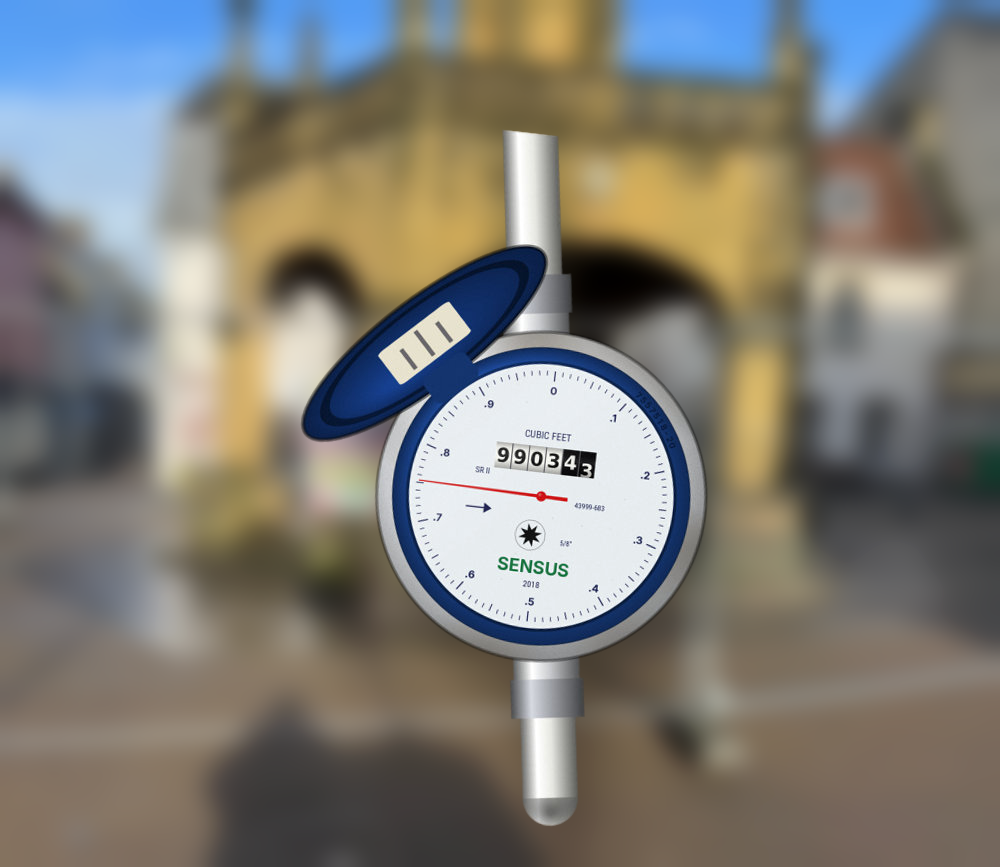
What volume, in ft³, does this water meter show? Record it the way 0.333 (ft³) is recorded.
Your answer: 990342.75 (ft³)
